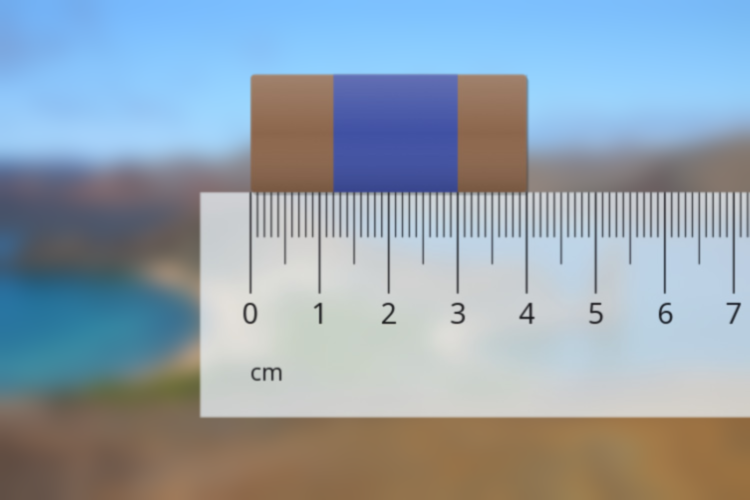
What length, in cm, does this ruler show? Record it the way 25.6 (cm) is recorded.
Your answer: 4 (cm)
